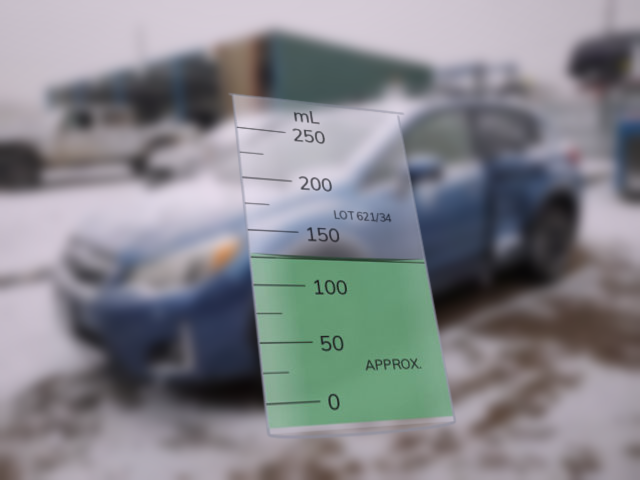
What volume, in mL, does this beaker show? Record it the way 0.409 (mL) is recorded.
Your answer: 125 (mL)
